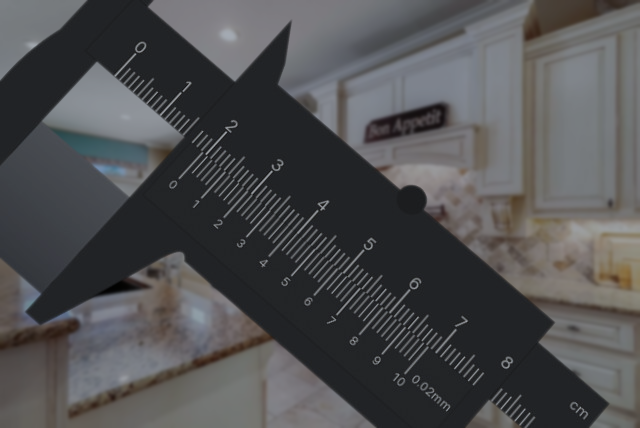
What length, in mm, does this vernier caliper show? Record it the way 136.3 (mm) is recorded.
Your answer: 19.4 (mm)
